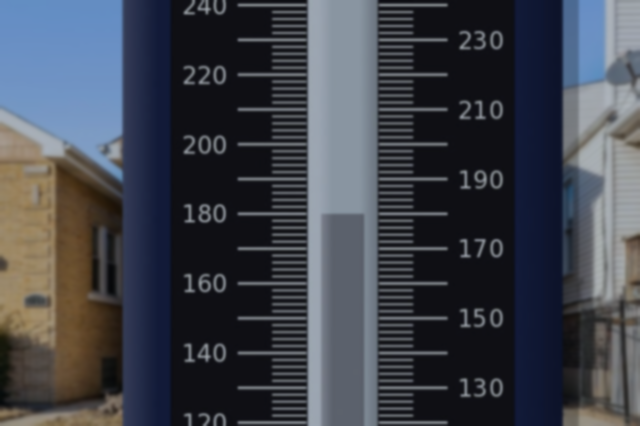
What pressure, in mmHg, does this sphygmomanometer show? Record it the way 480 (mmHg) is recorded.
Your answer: 180 (mmHg)
